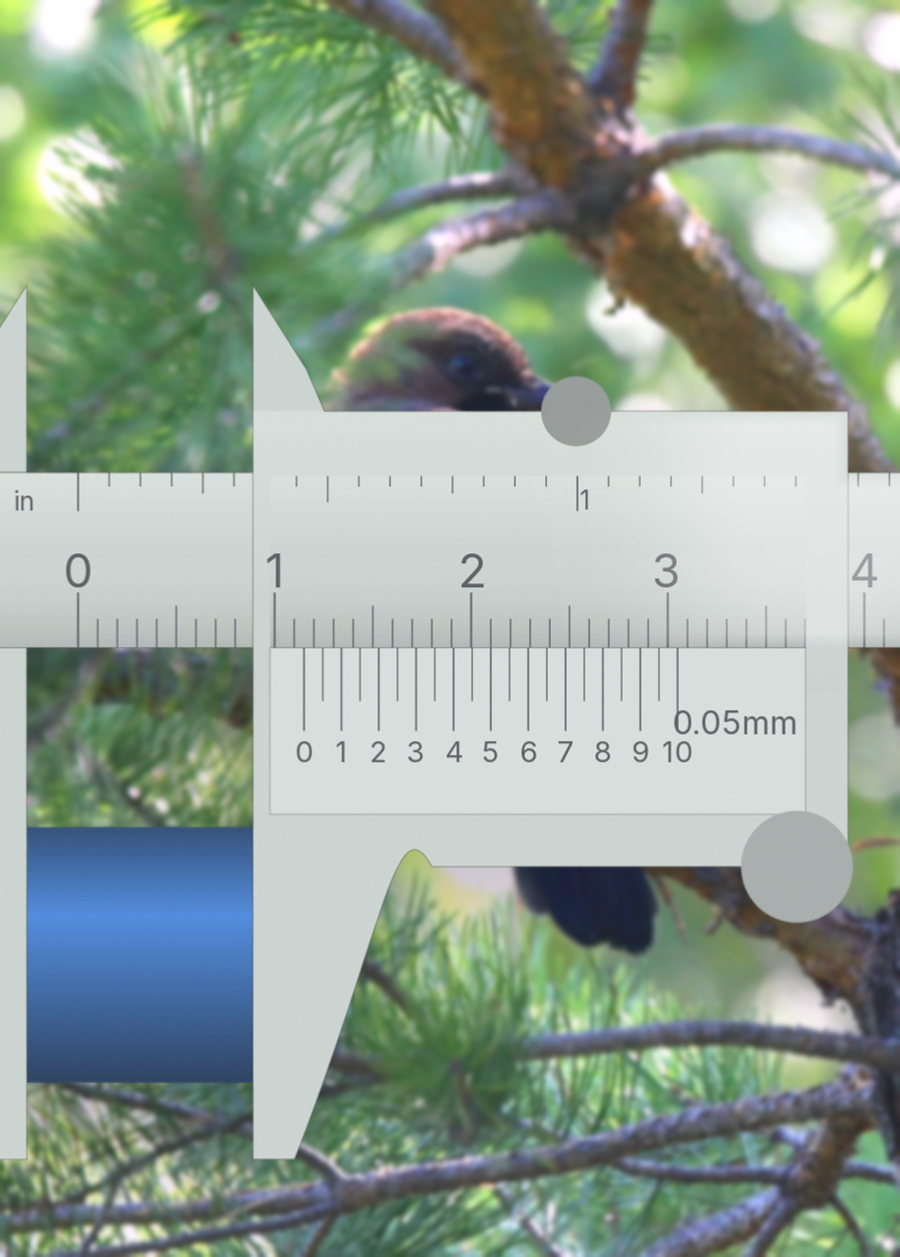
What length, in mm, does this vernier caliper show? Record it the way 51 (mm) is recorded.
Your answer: 11.5 (mm)
